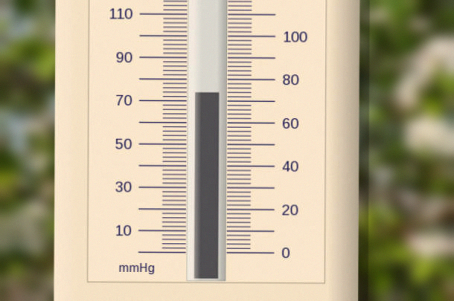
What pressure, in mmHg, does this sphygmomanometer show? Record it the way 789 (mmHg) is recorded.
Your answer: 74 (mmHg)
